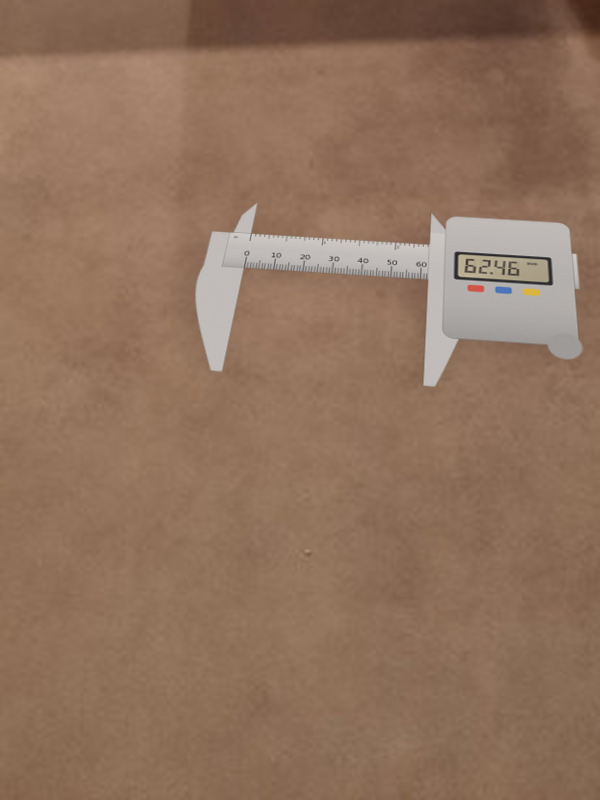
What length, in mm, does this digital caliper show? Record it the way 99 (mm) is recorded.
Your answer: 62.46 (mm)
